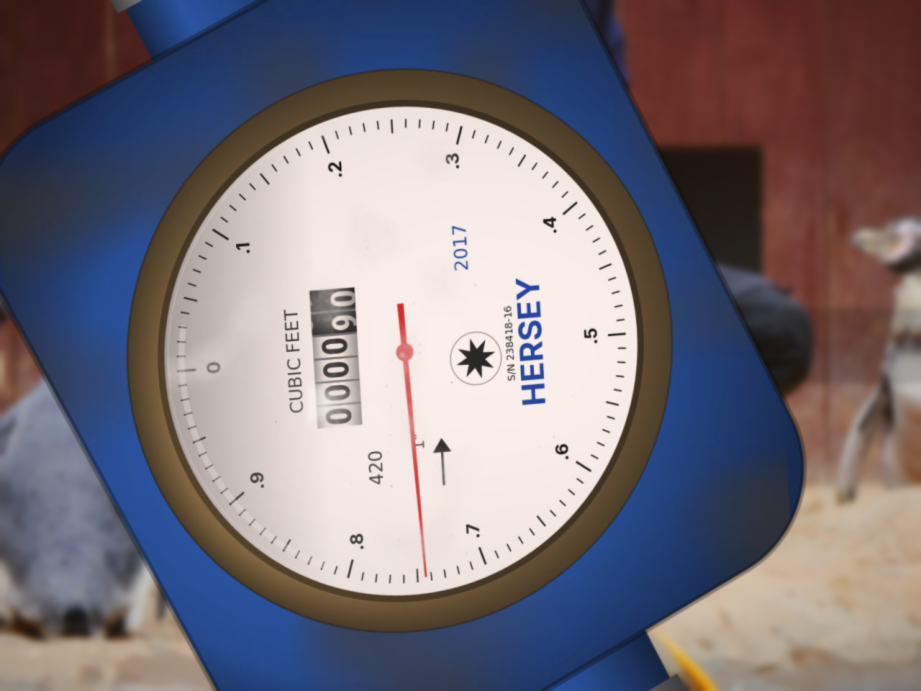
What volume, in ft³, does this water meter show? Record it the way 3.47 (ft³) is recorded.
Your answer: 89.74 (ft³)
